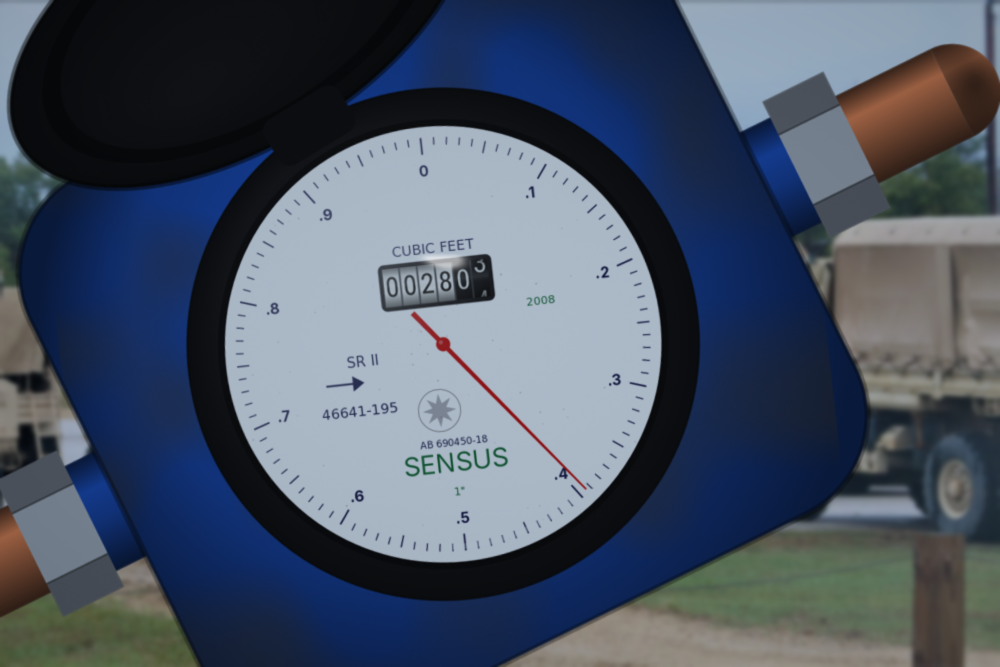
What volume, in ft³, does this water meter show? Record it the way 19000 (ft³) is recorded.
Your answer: 2803.39 (ft³)
